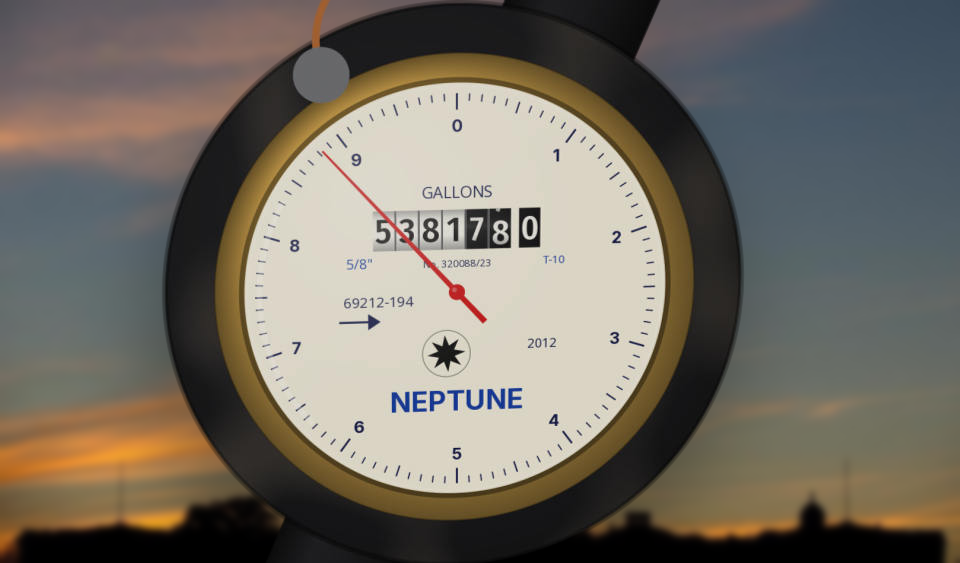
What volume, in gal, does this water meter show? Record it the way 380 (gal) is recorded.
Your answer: 5381778.8 (gal)
